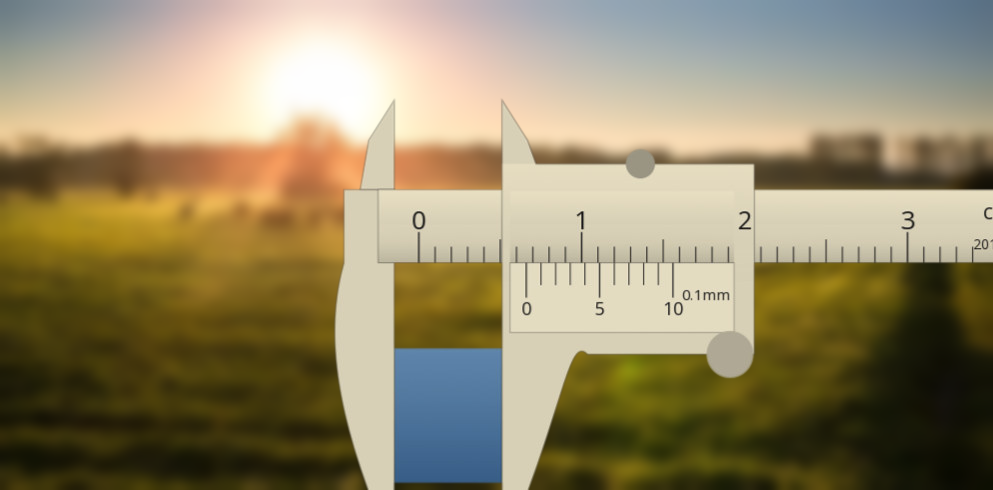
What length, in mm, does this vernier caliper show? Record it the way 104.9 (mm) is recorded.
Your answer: 6.6 (mm)
